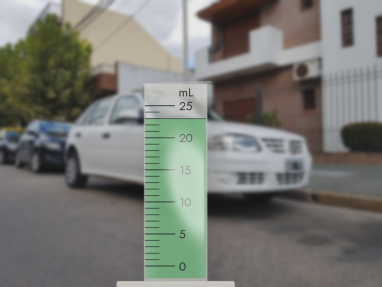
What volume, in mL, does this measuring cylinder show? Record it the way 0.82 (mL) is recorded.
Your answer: 23 (mL)
